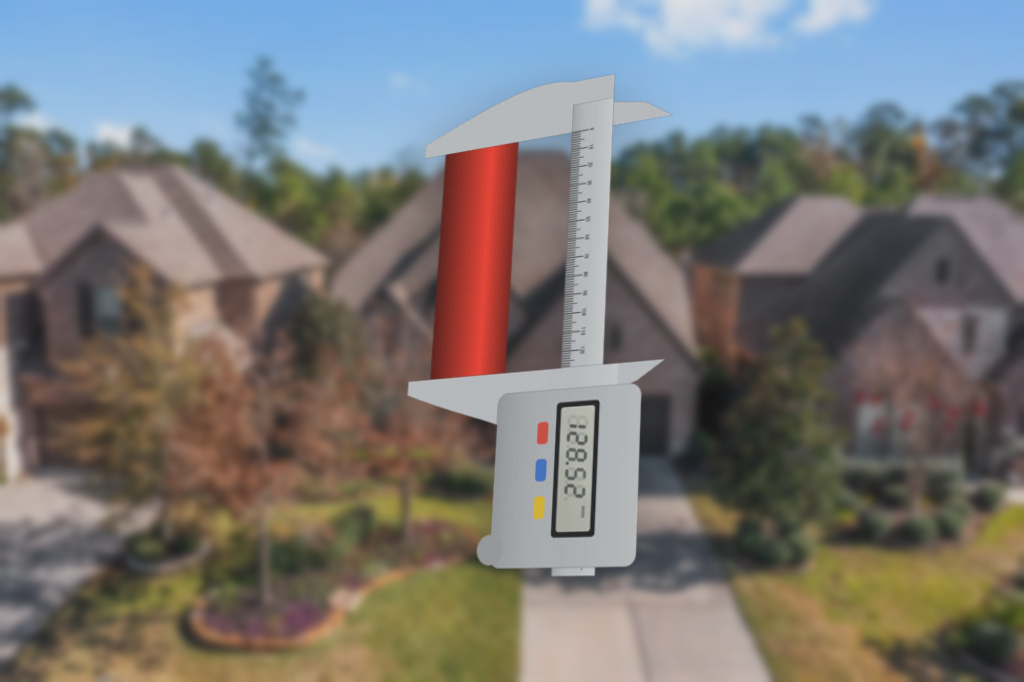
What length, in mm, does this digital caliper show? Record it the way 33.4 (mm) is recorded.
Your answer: 128.52 (mm)
